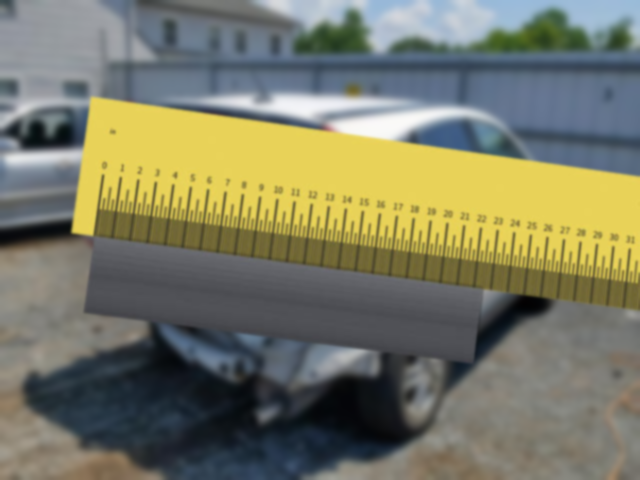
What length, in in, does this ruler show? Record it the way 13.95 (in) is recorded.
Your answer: 22.5 (in)
